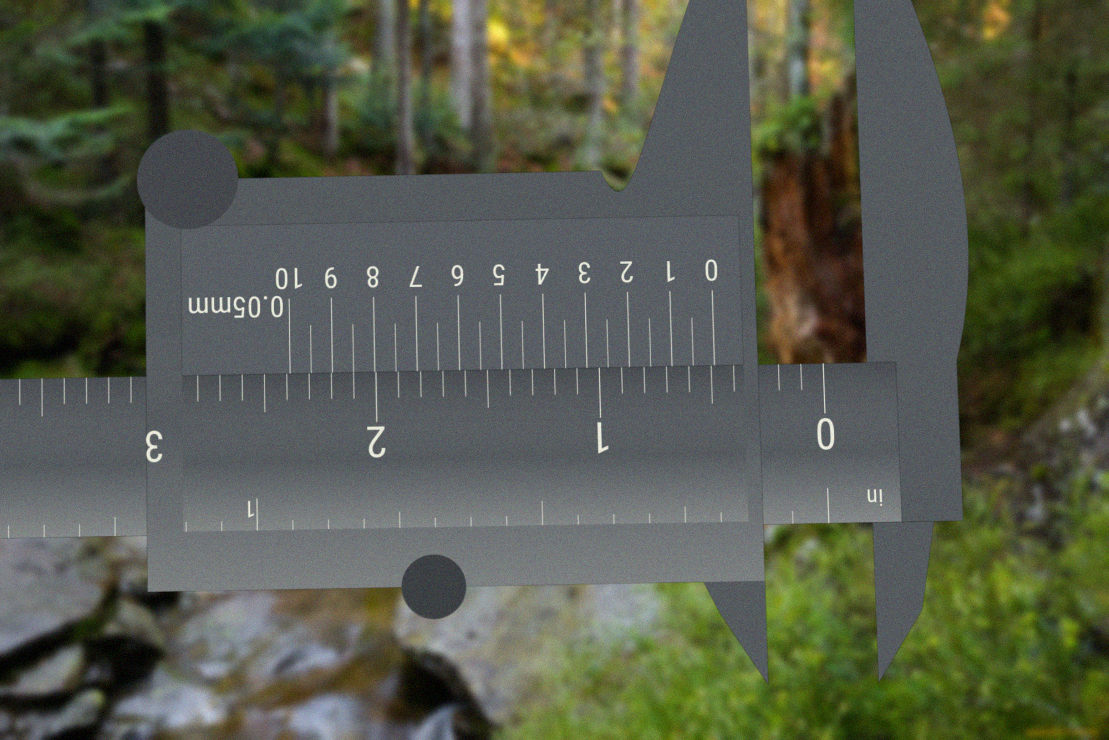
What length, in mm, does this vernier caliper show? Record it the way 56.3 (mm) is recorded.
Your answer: 4.85 (mm)
